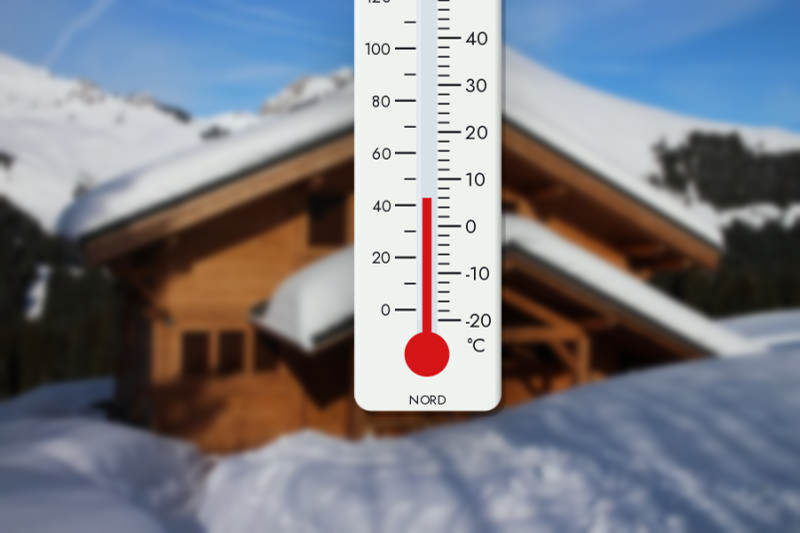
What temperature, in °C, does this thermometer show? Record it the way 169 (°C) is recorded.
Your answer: 6 (°C)
